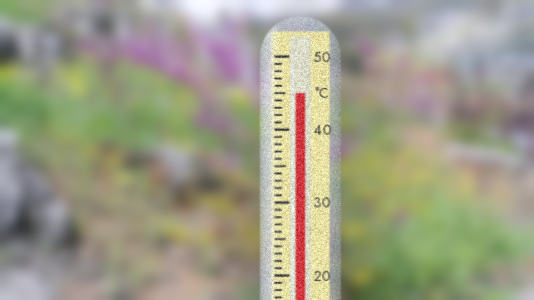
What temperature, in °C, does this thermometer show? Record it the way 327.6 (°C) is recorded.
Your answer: 45 (°C)
